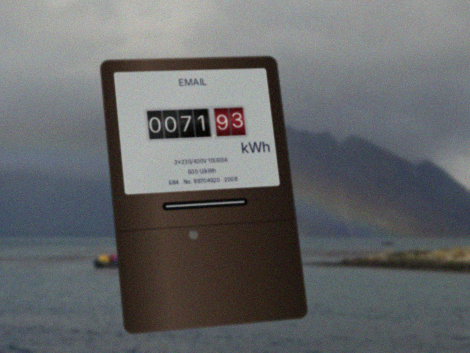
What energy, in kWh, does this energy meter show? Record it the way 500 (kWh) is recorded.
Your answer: 71.93 (kWh)
